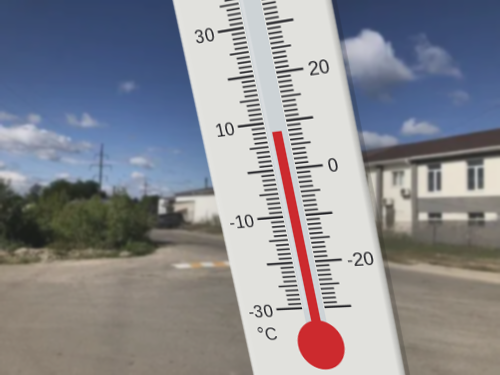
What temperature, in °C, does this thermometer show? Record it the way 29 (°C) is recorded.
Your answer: 8 (°C)
